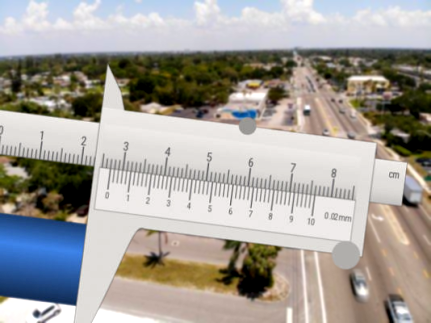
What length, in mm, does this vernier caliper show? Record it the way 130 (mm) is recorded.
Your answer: 27.0 (mm)
